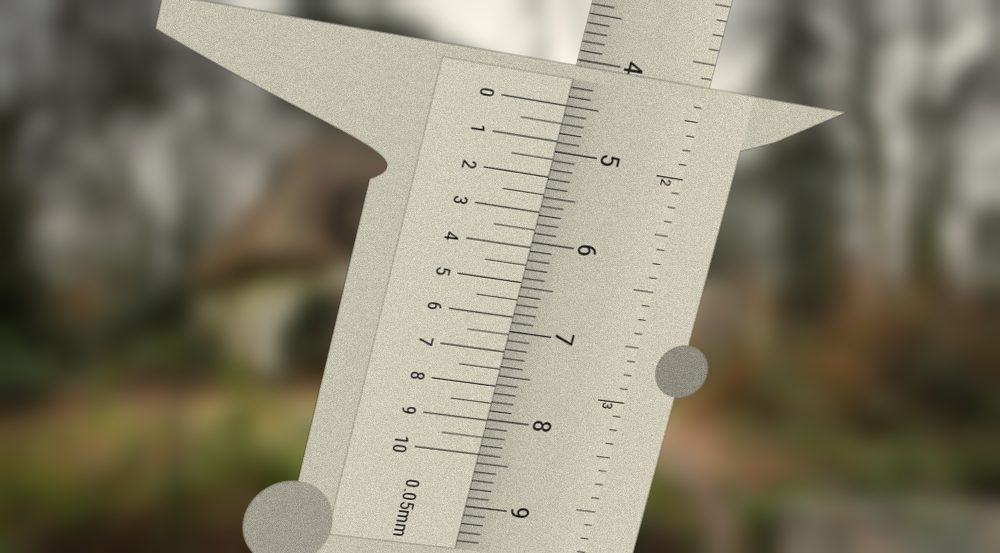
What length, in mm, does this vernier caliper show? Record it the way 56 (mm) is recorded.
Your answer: 45.0 (mm)
